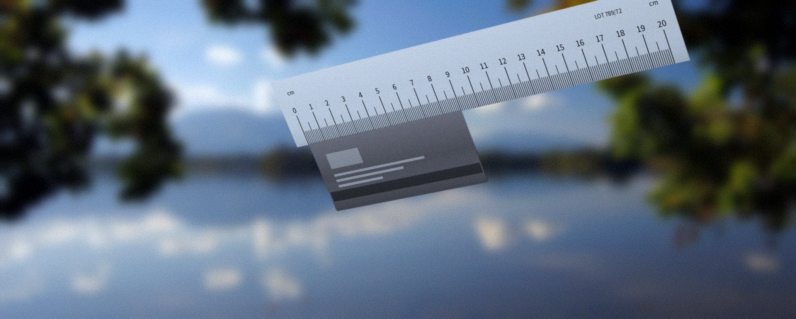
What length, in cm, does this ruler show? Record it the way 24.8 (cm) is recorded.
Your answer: 9 (cm)
